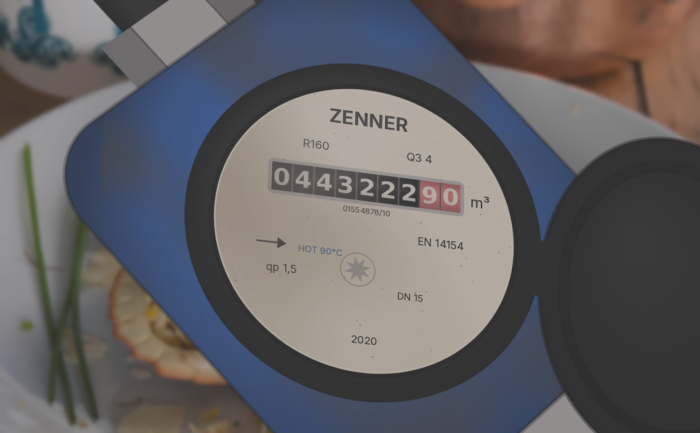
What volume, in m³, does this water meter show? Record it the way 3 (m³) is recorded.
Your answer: 443222.90 (m³)
